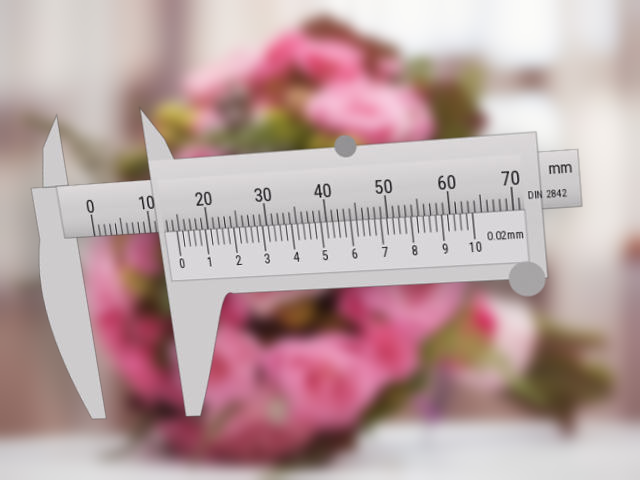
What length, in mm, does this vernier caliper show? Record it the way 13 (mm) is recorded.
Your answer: 14.6 (mm)
